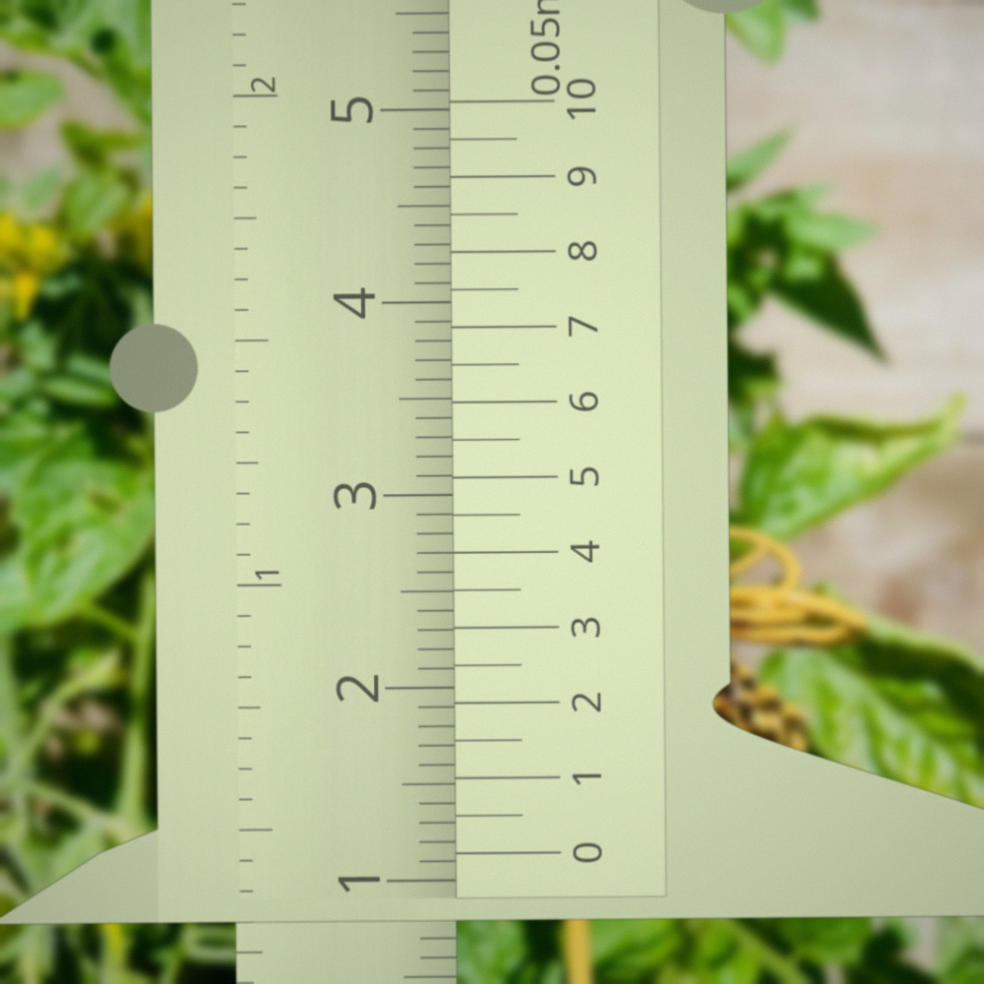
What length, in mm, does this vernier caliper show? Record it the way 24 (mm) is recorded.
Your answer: 11.4 (mm)
